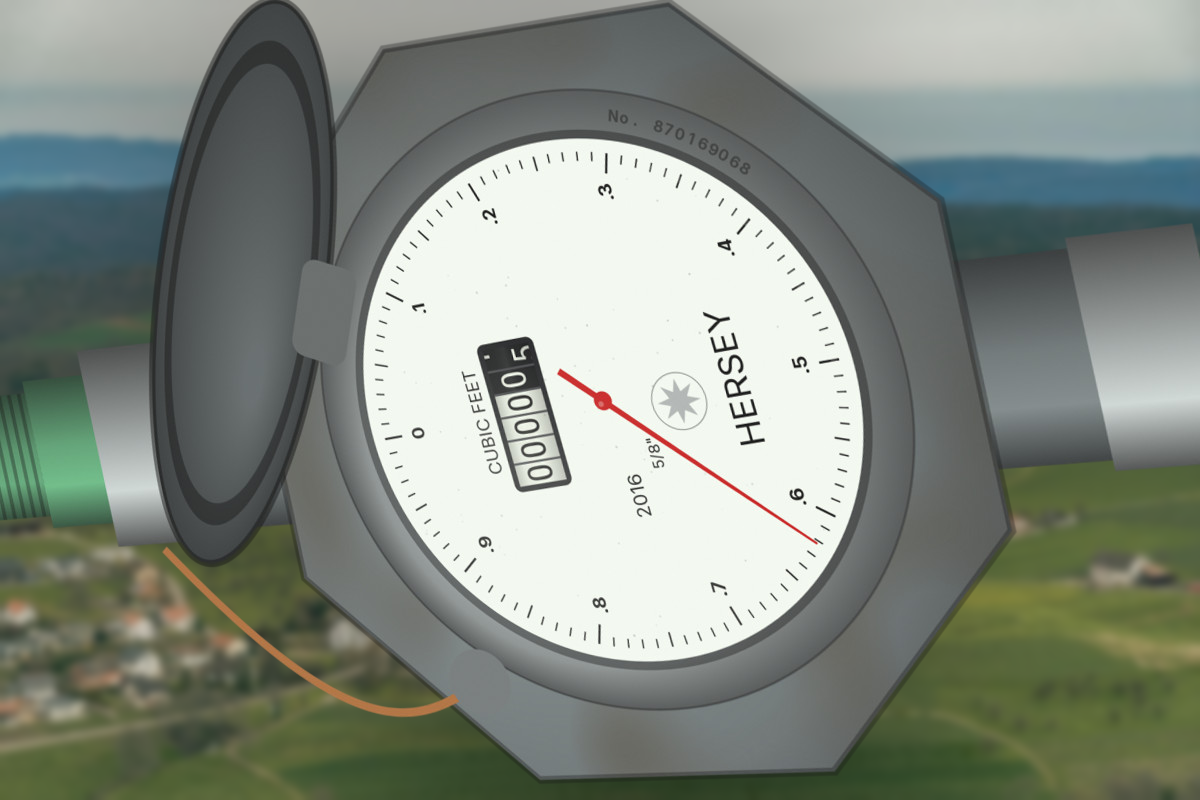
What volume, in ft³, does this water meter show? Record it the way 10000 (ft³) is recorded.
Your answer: 4.62 (ft³)
